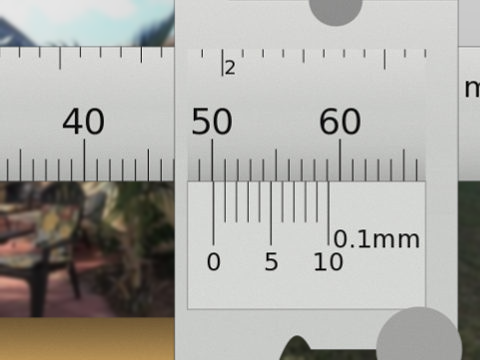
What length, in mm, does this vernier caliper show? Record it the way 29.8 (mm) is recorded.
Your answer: 50.1 (mm)
